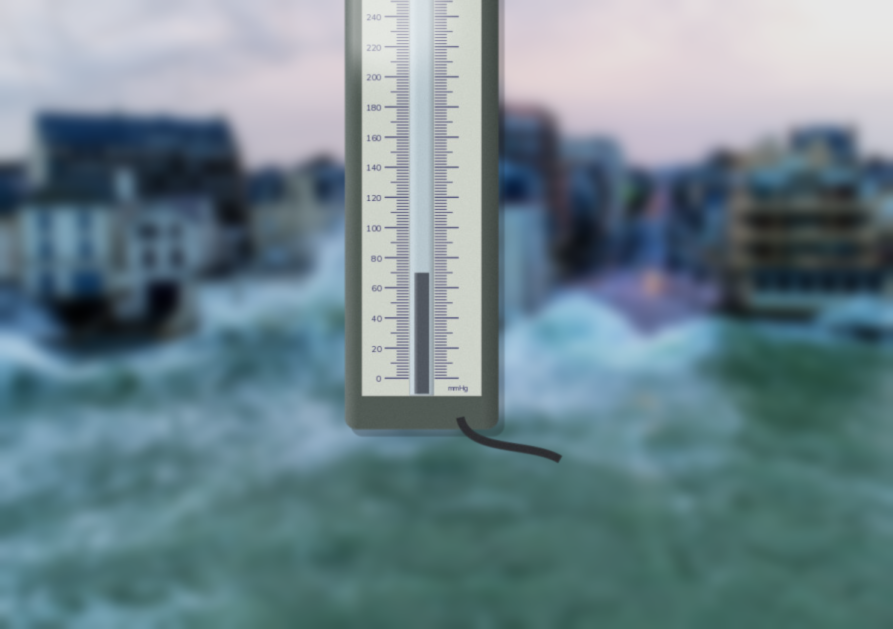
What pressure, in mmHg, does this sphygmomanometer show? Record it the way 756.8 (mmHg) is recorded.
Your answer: 70 (mmHg)
